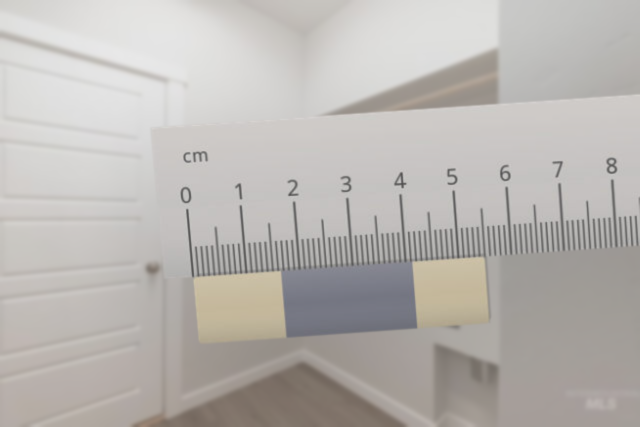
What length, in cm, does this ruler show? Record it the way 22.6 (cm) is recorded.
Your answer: 5.5 (cm)
